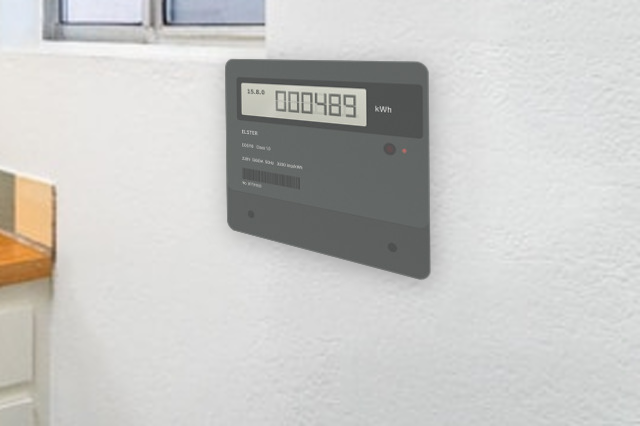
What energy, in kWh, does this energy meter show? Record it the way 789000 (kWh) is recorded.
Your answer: 489 (kWh)
